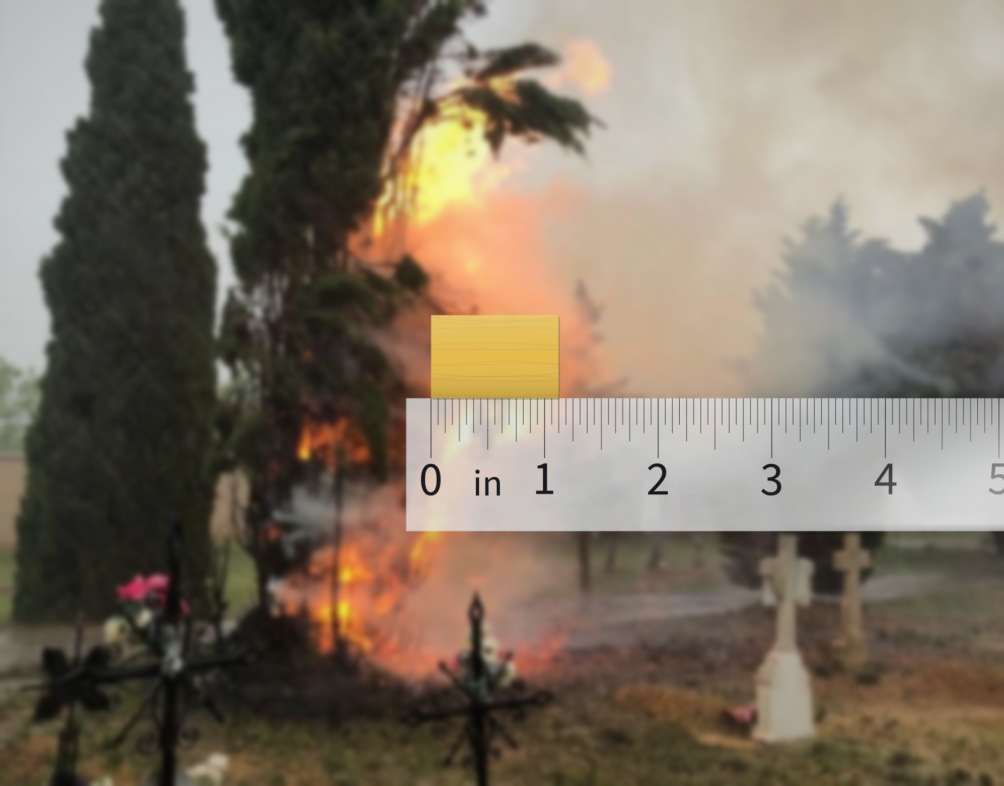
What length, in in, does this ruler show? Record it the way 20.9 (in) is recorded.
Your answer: 1.125 (in)
